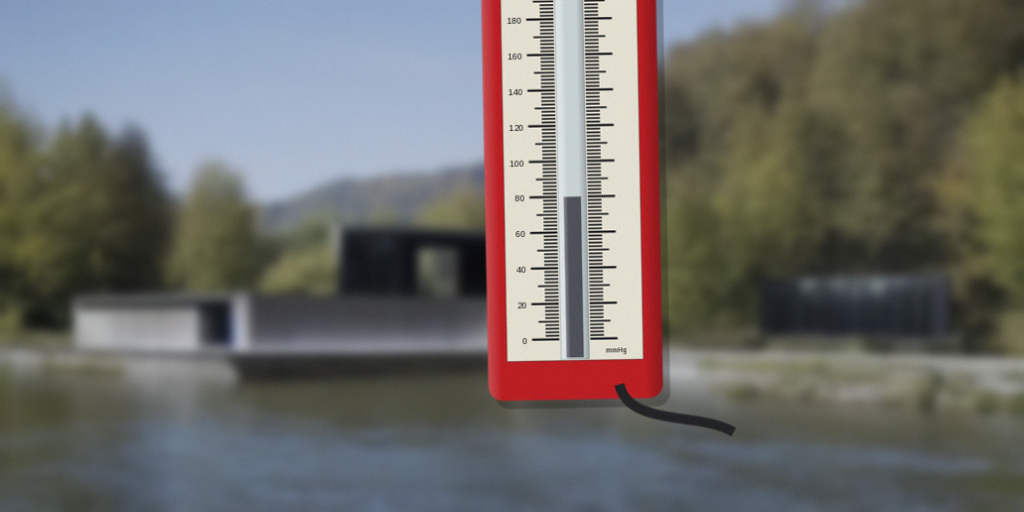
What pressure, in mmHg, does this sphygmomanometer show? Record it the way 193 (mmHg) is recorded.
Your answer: 80 (mmHg)
